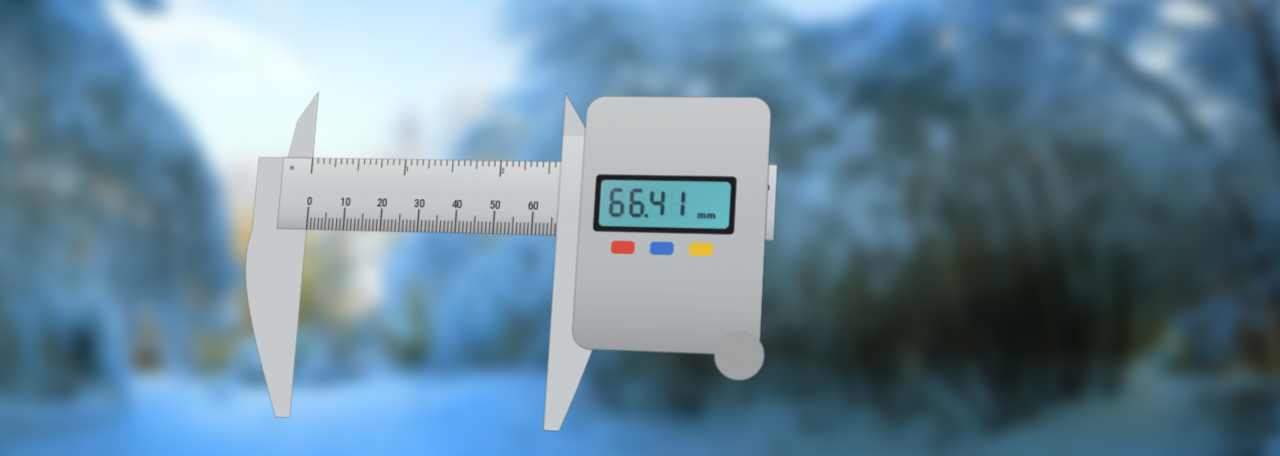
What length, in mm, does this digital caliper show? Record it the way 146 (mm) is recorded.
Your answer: 66.41 (mm)
